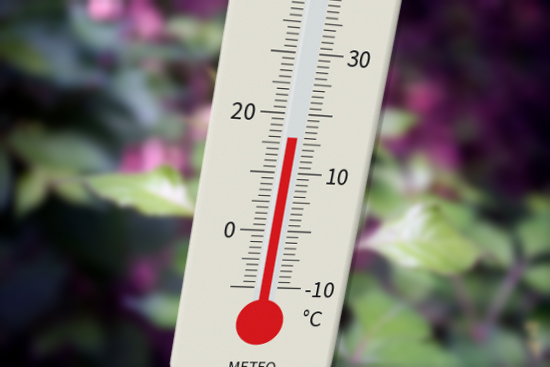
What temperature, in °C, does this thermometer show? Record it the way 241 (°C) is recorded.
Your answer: 16 (°C)
